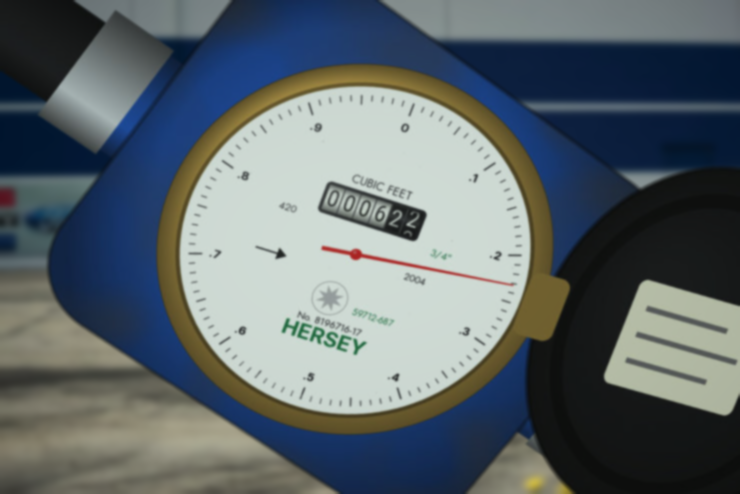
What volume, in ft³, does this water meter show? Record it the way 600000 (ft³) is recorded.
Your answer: 622.23 (ft³)
